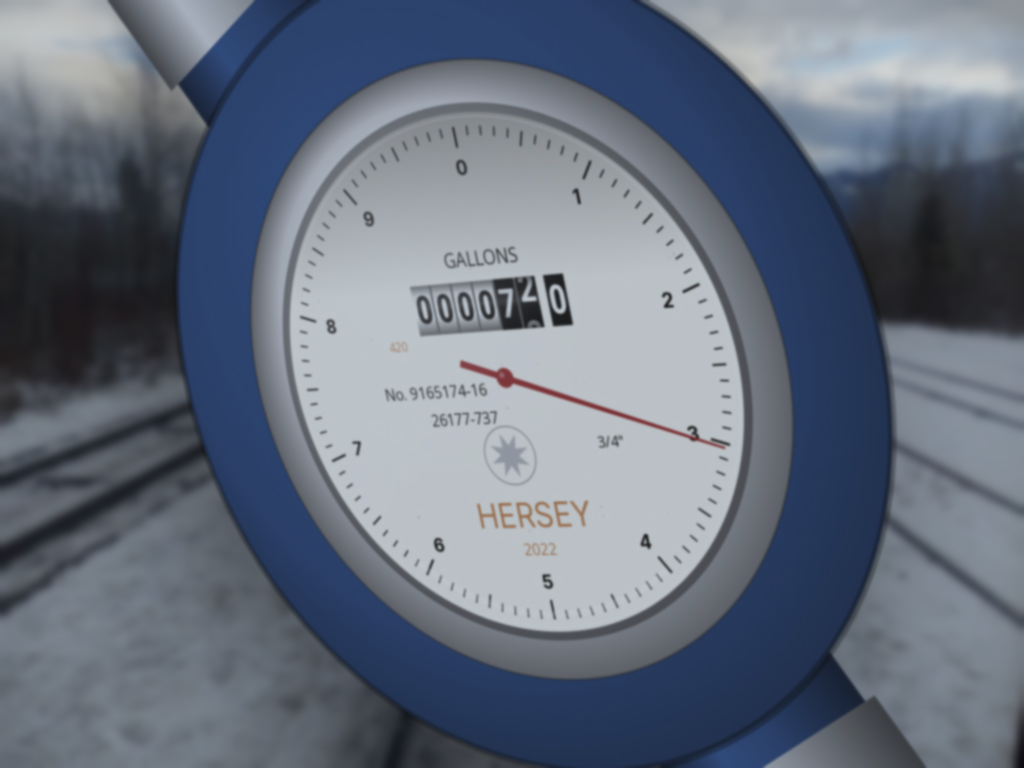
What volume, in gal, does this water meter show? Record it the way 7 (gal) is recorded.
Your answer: 723.0 (gal)
